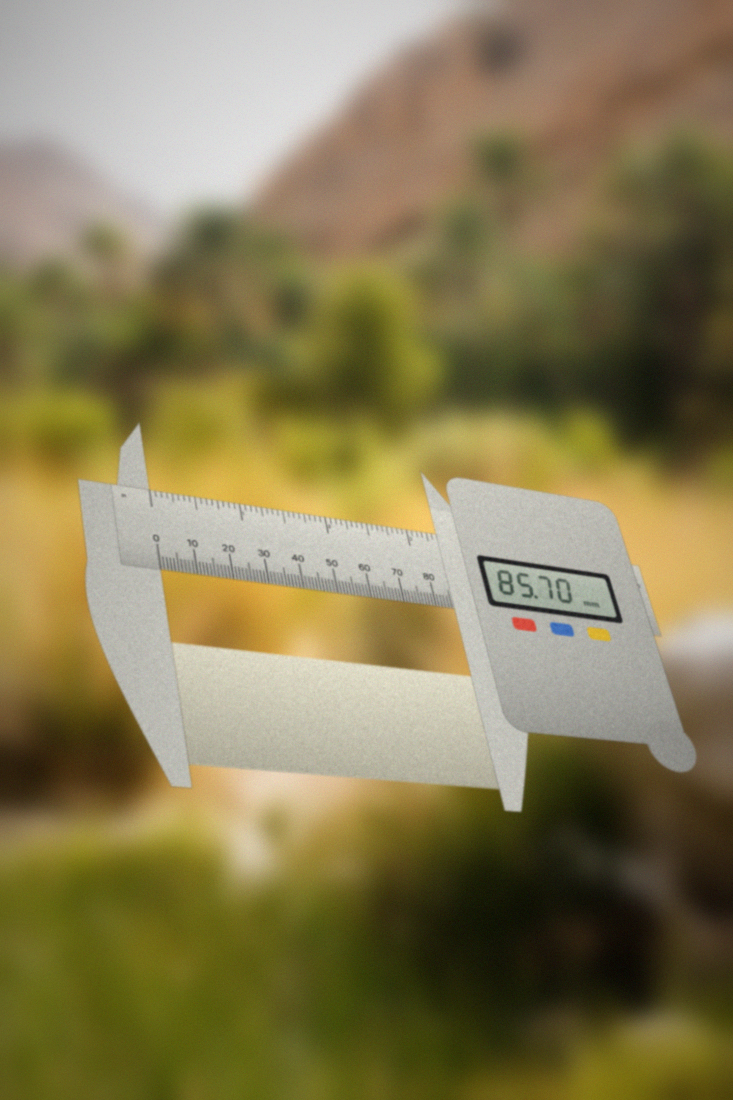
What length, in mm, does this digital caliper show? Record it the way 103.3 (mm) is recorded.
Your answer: 85.70 (mm)
